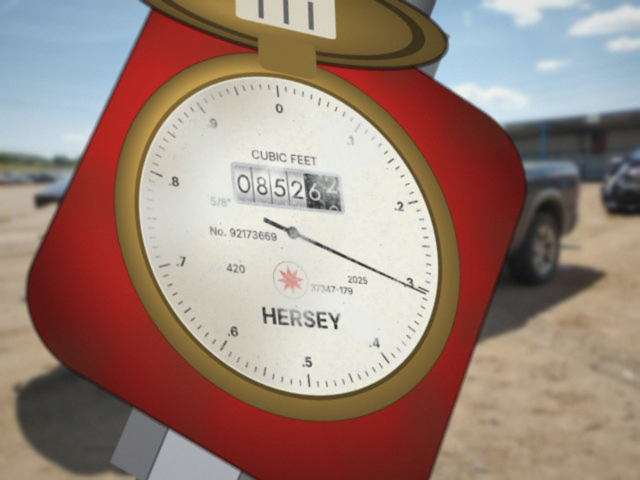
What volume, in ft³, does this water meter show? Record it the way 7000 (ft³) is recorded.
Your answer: 85262.30 (ft³)
